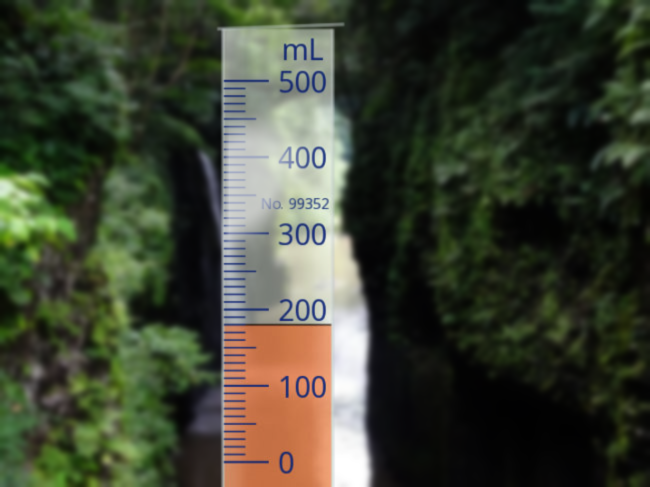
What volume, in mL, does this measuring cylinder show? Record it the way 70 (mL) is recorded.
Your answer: 180 (mL)
